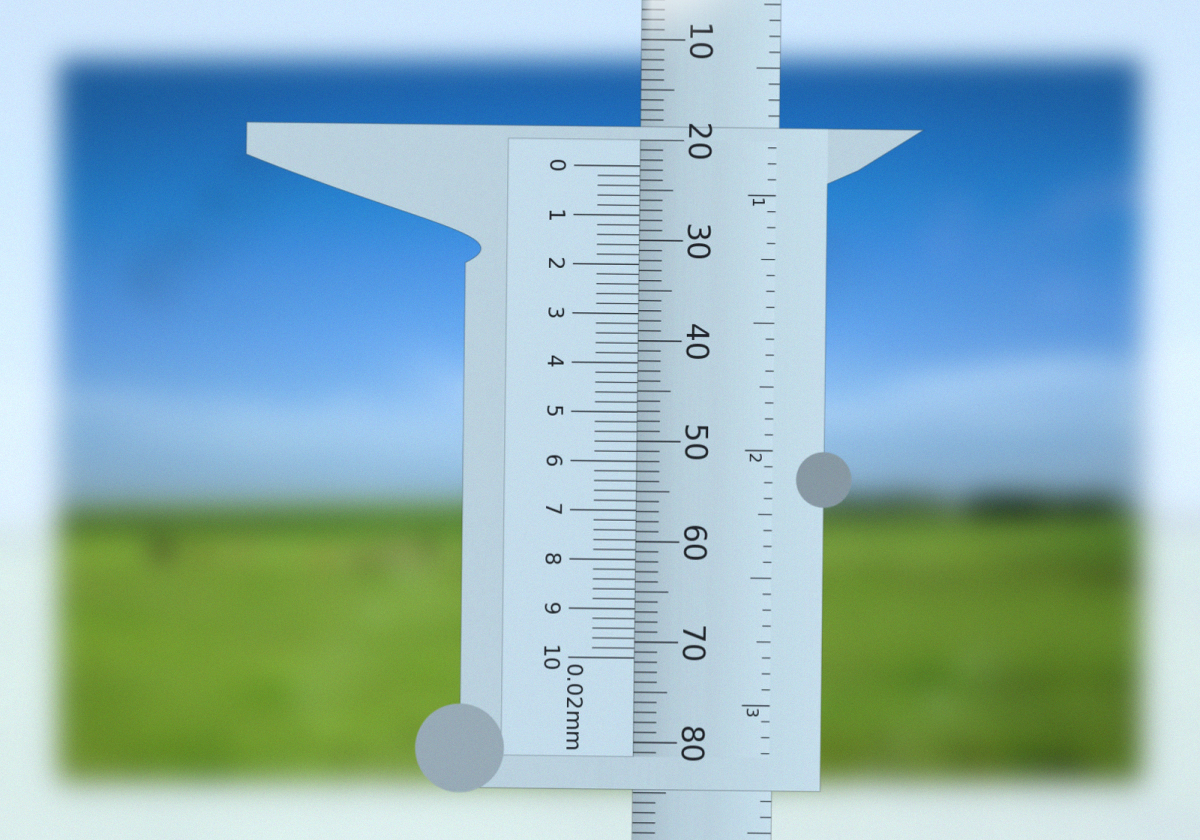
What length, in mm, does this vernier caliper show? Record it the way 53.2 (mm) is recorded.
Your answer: 22.6 (mm)
